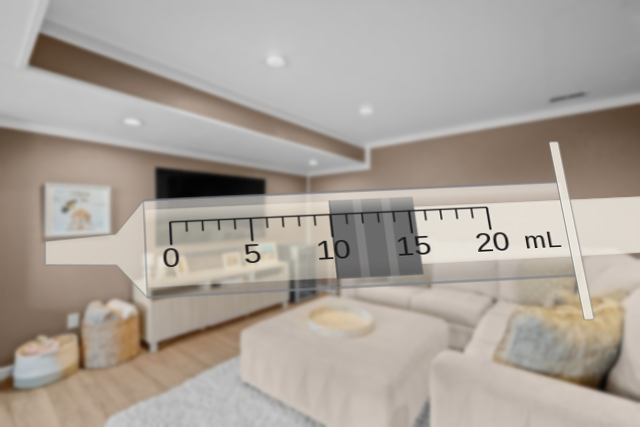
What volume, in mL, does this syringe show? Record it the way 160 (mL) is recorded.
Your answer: 10 (mL)
